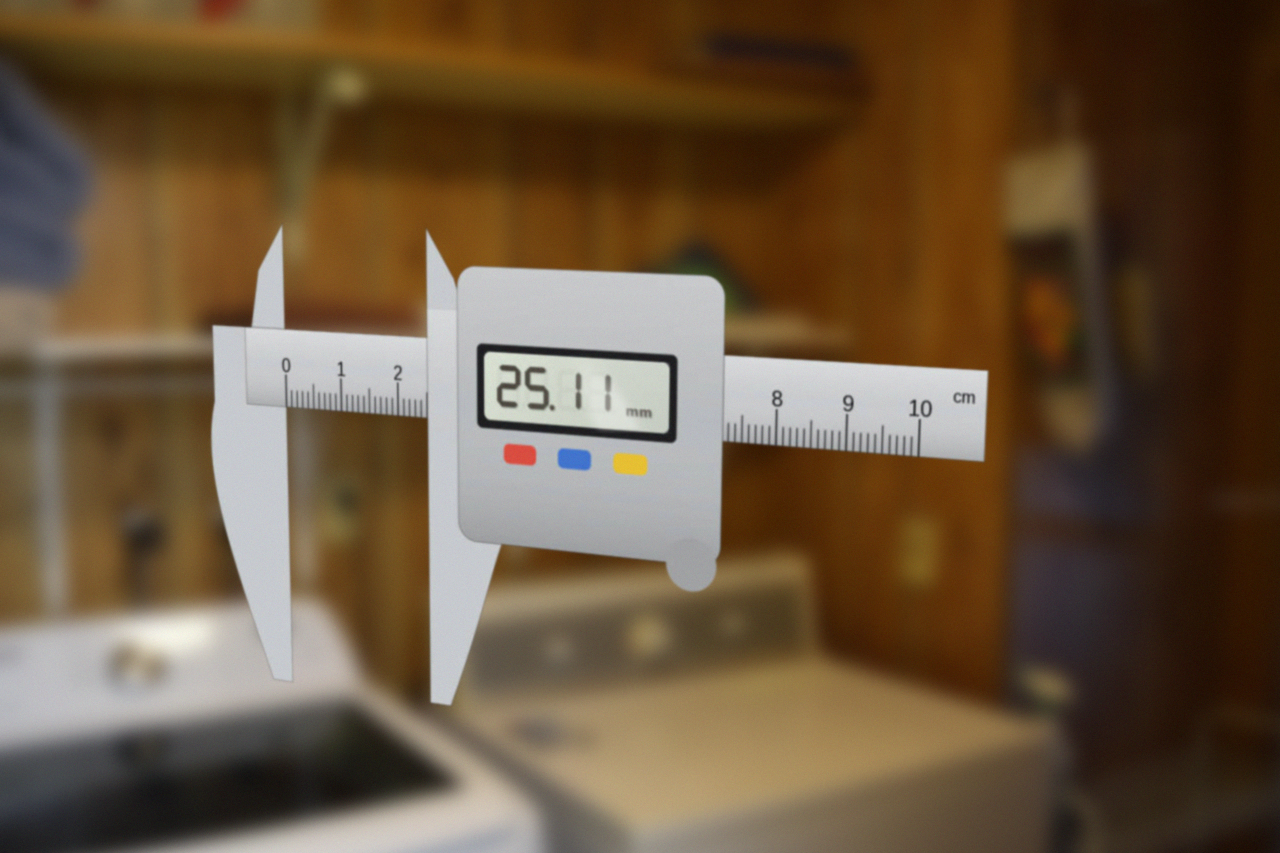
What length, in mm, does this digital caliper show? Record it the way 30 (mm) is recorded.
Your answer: 25.11 (mm)
